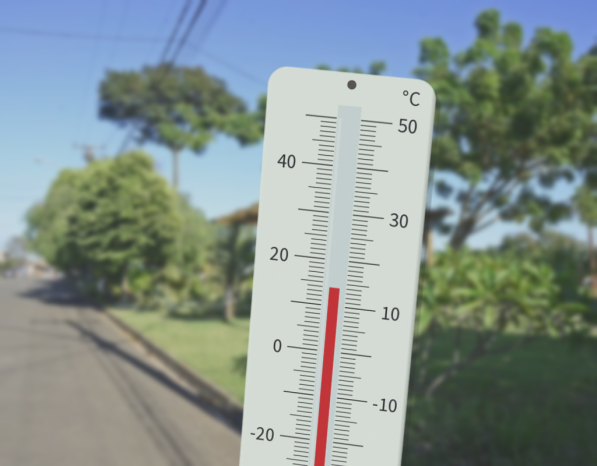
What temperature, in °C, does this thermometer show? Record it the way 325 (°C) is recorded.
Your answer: 14 (°C)
